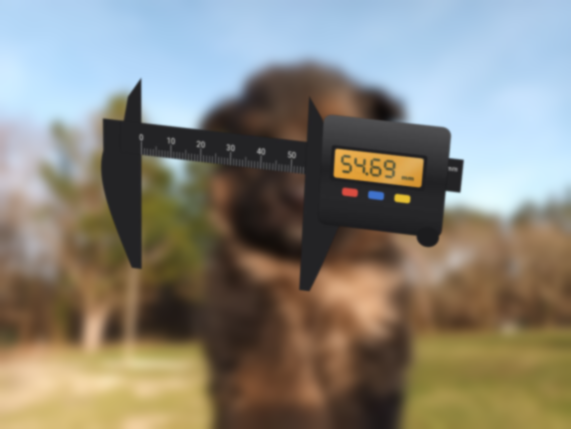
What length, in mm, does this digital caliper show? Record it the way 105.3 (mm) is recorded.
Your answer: 54.69 (mm)
